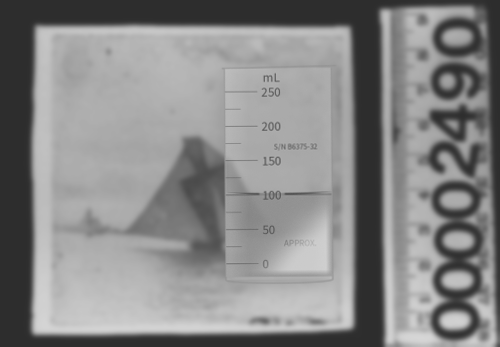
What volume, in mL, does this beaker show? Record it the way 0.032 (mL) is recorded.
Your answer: 100 (mL)
